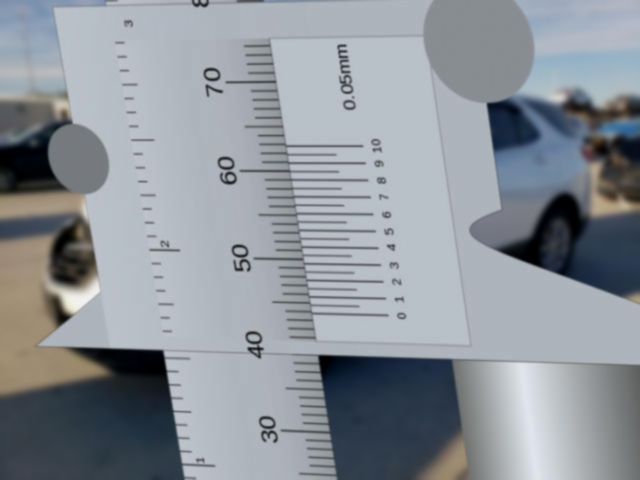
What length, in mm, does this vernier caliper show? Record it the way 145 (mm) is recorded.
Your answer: 43.8 (mm)
